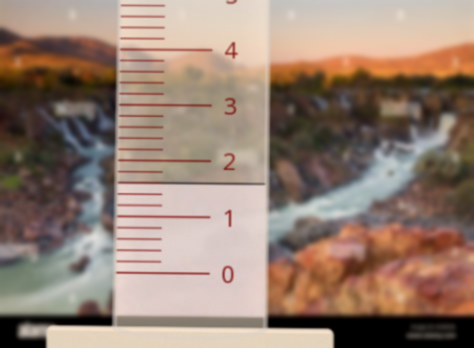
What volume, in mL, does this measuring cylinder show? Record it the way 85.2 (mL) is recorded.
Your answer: 1.6 (mL)
